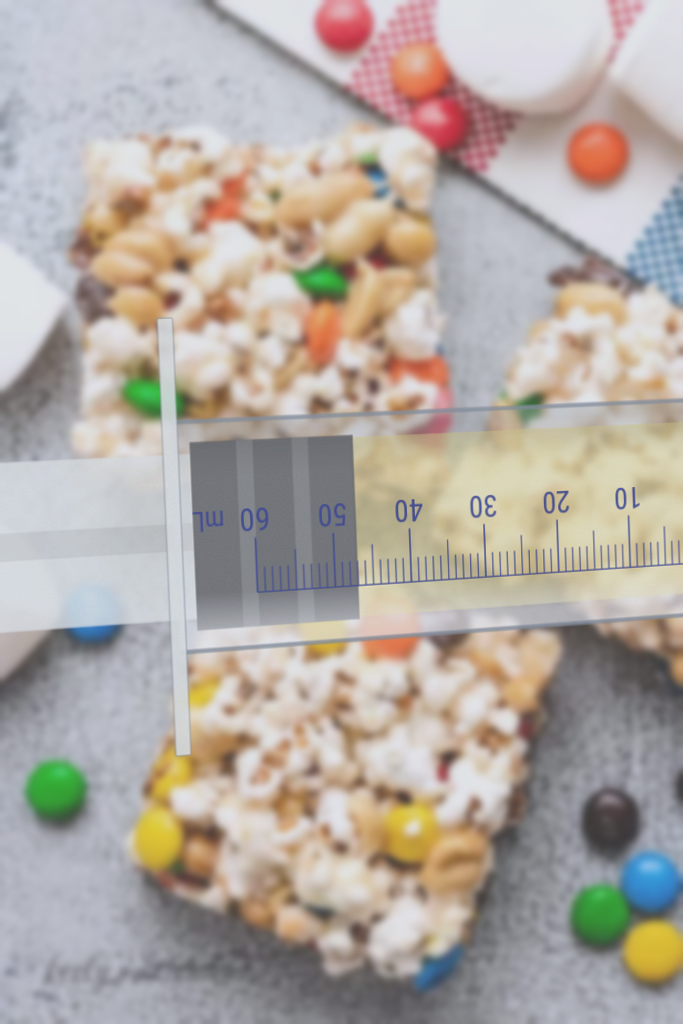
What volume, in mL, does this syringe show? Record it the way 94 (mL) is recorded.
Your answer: 47 (mL)
